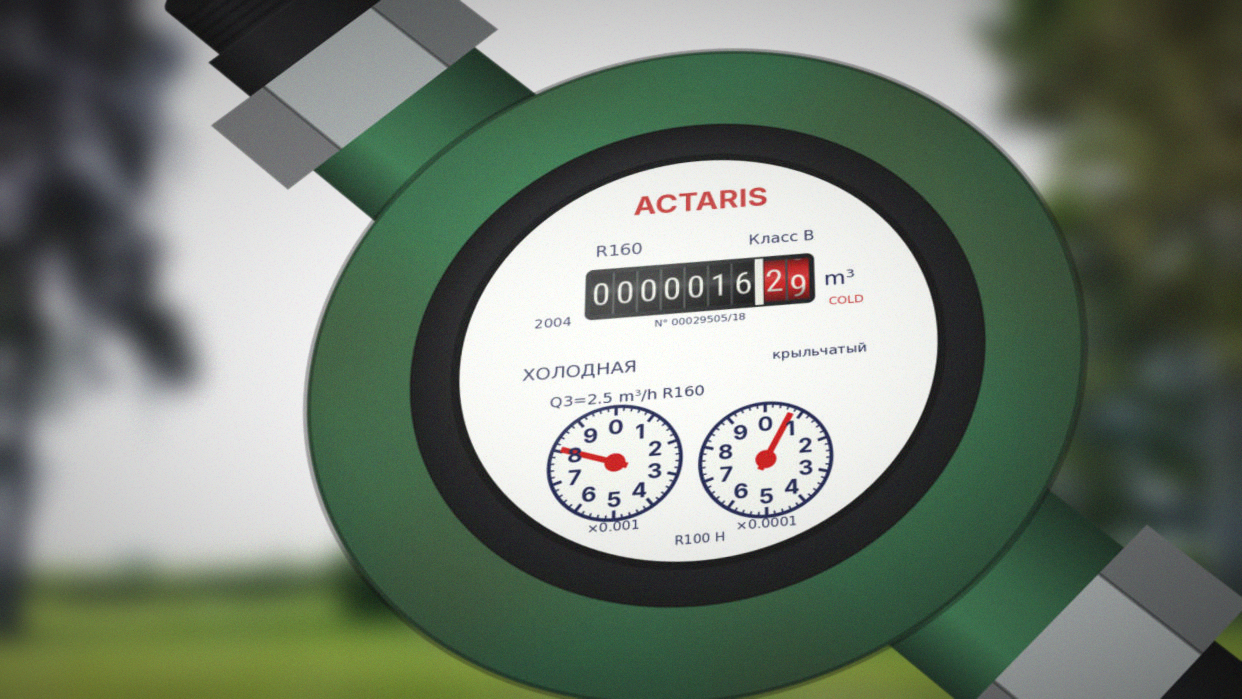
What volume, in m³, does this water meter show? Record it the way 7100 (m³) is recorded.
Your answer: 16.2880 (m³)
